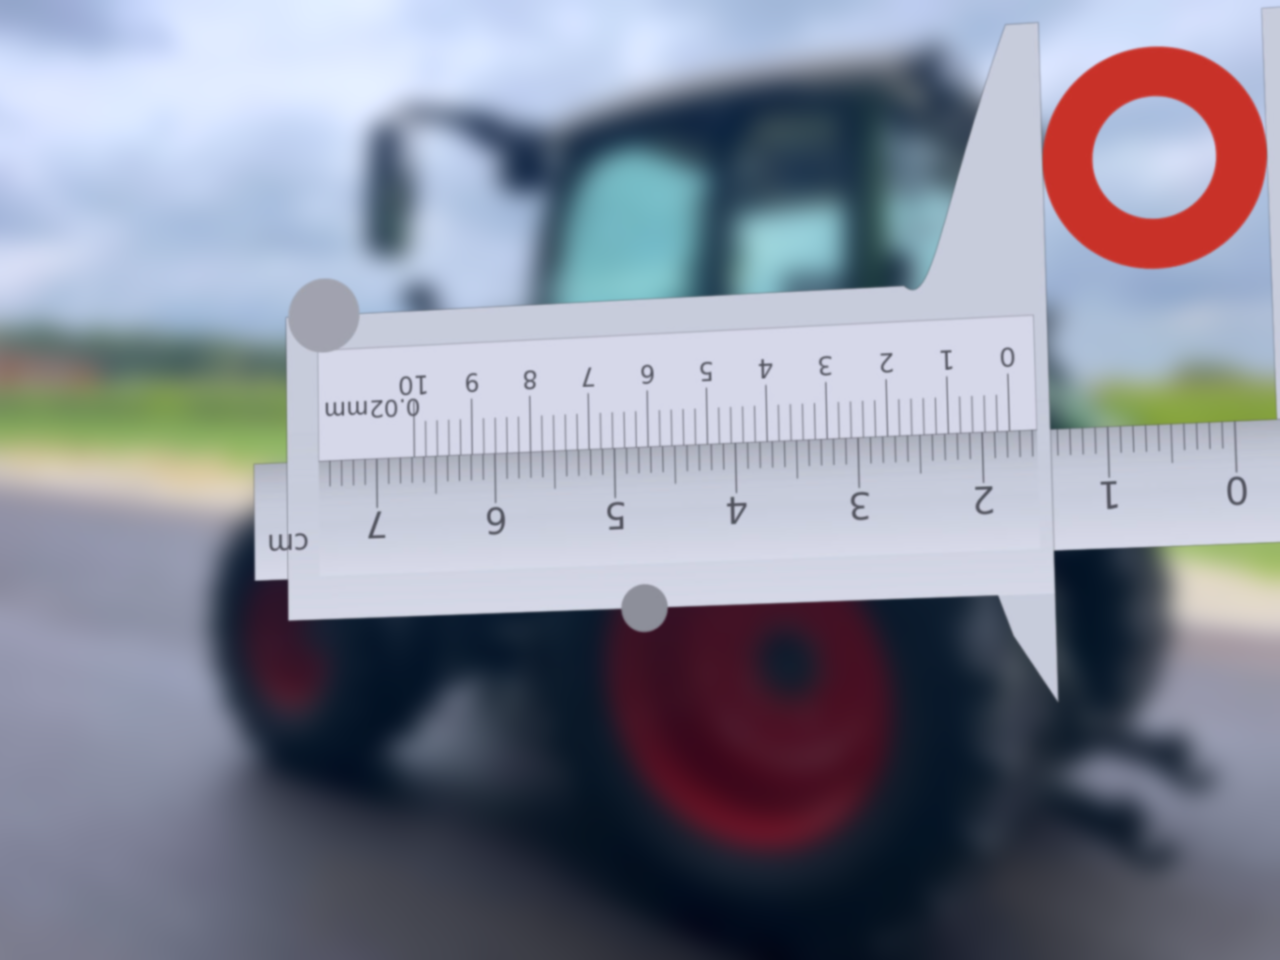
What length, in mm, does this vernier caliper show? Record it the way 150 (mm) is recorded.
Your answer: 17.8 (mm)
